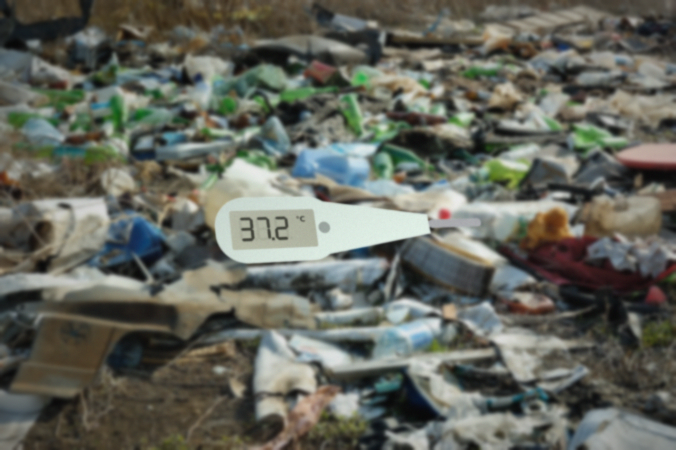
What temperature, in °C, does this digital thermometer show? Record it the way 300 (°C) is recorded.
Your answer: 37.2 (°C)
